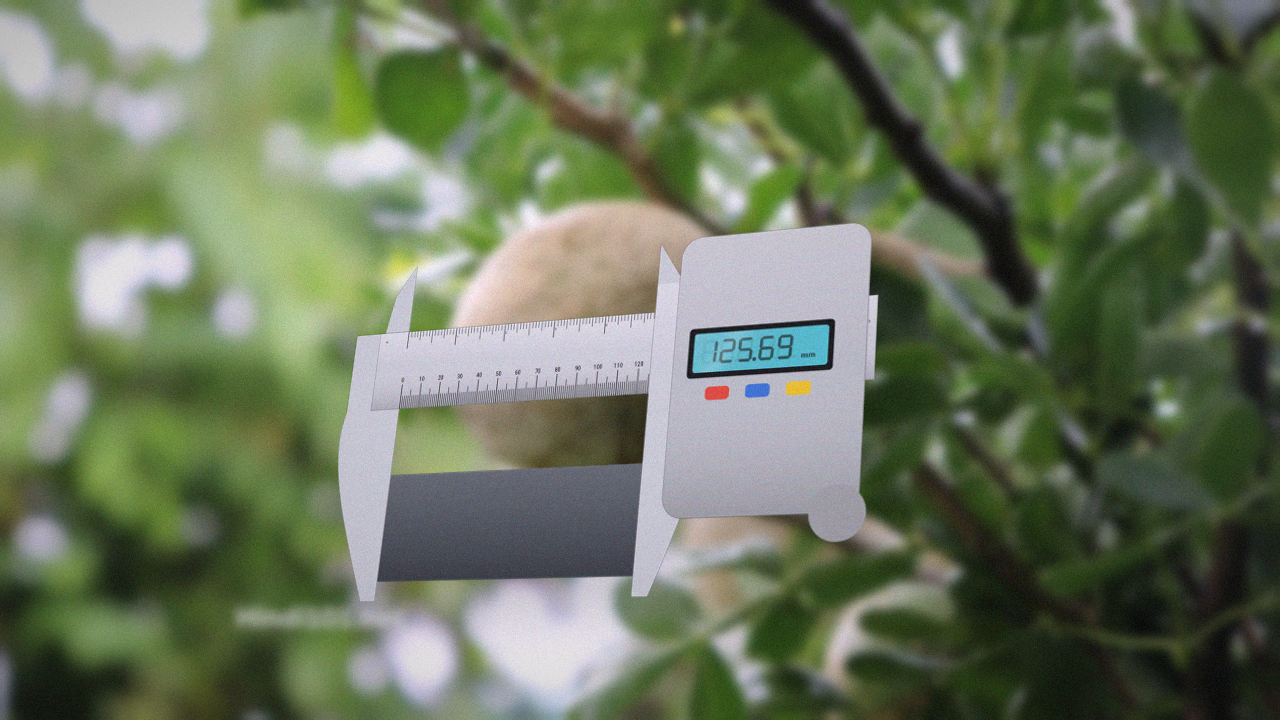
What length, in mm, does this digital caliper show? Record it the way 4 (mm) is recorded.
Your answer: 125.69 (mm)
